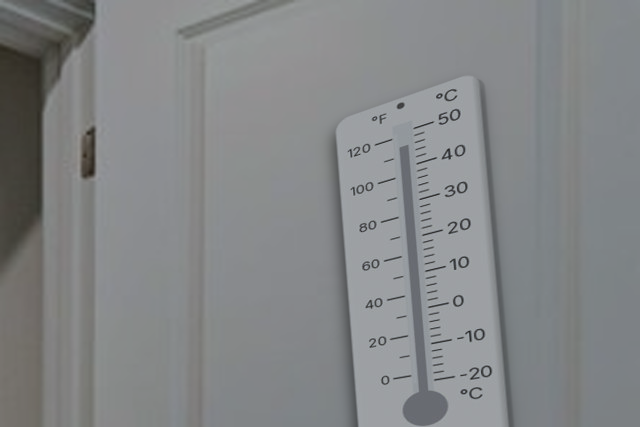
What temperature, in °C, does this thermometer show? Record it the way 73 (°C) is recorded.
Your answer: 46 (°C)
